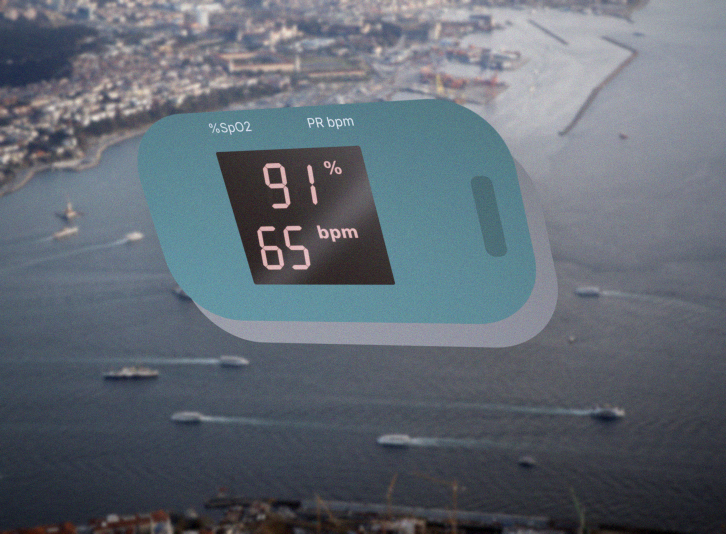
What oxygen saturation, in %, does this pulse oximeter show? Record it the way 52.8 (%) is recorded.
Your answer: 91 (%)
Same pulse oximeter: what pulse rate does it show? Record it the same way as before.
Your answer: 65 (bpm)
